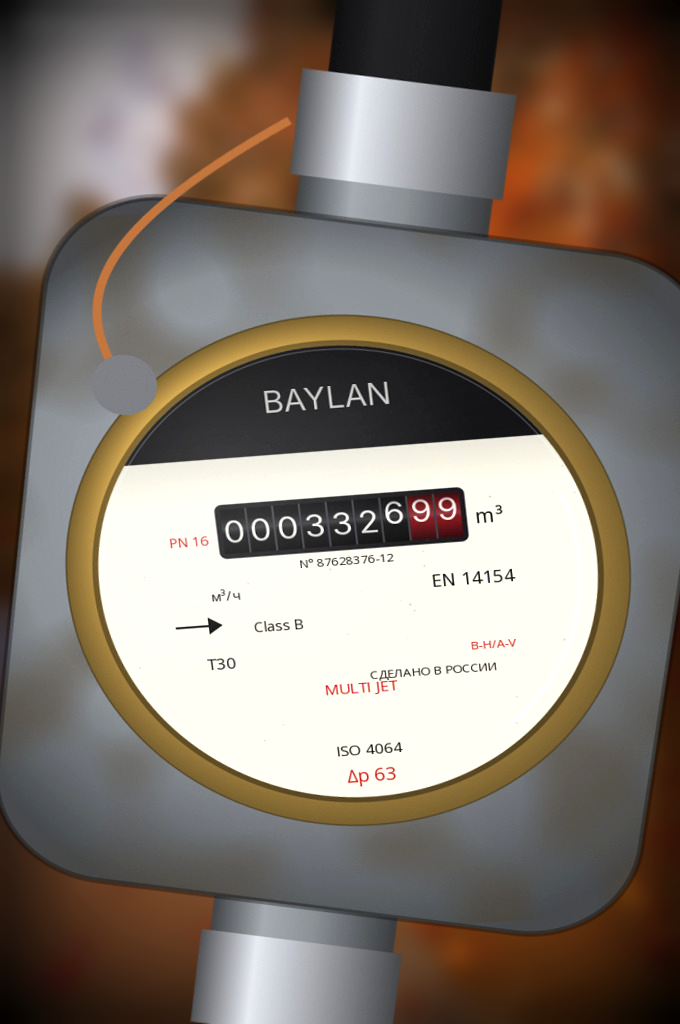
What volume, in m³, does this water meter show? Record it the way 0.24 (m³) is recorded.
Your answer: 3326.99 (m³)
